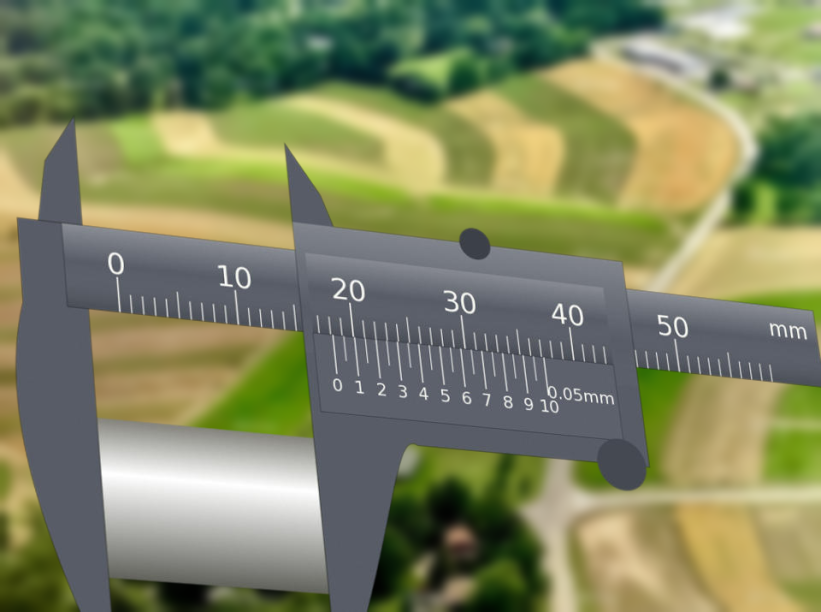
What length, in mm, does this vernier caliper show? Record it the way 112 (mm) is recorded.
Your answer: 18.2 (mm)
